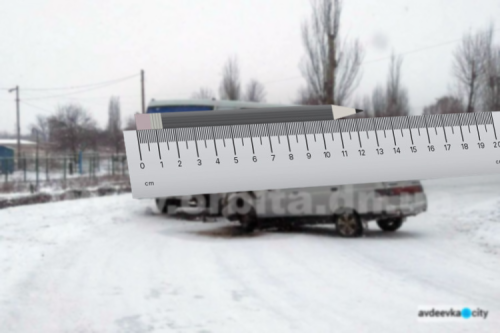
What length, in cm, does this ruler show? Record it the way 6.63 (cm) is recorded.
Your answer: 12.5 (cm)
